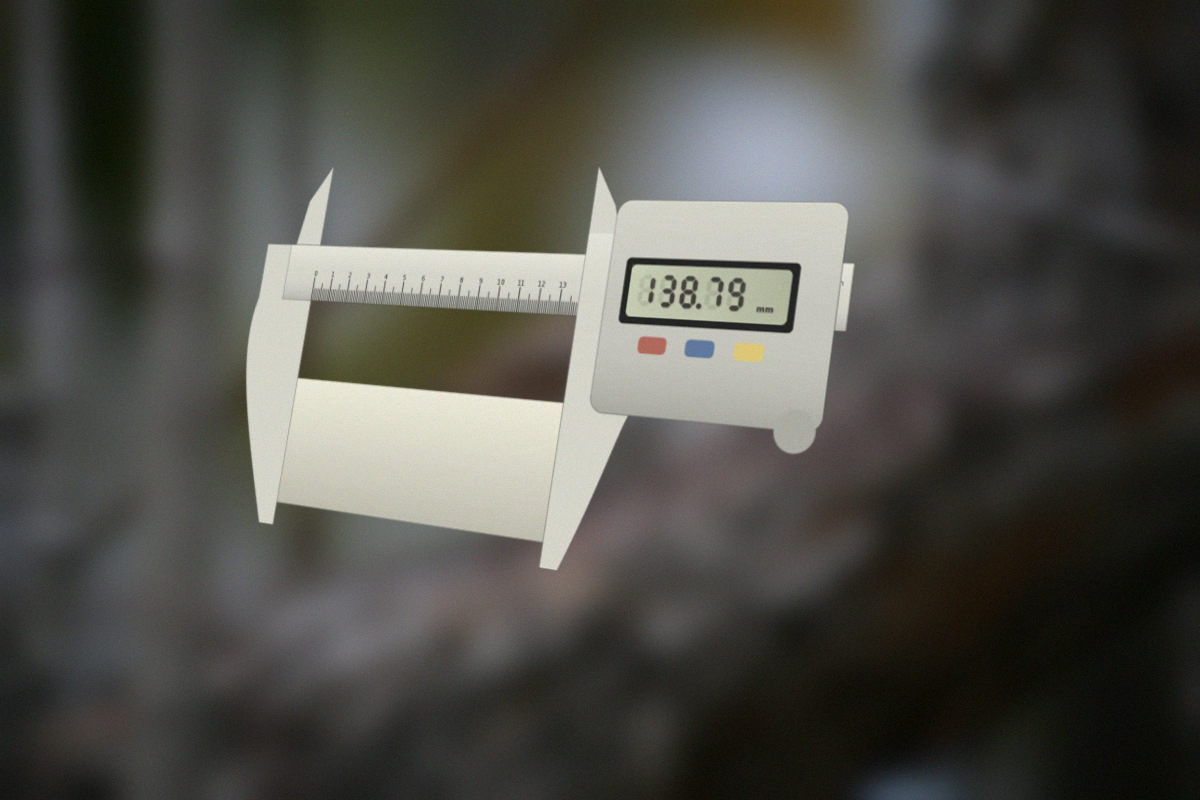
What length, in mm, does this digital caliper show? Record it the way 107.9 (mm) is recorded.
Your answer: 138.79 (mm)
